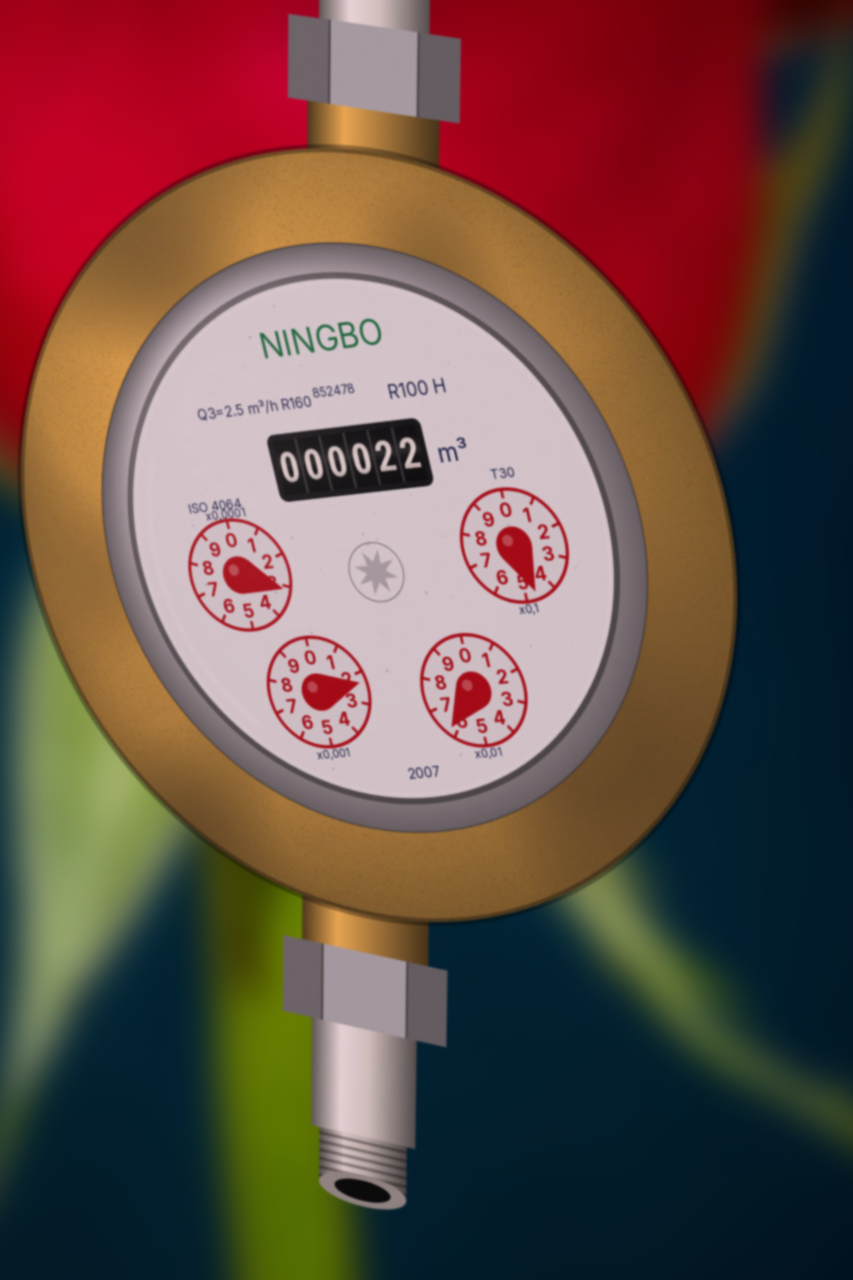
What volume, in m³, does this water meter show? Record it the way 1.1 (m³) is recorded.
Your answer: 22.4623 (m³)
